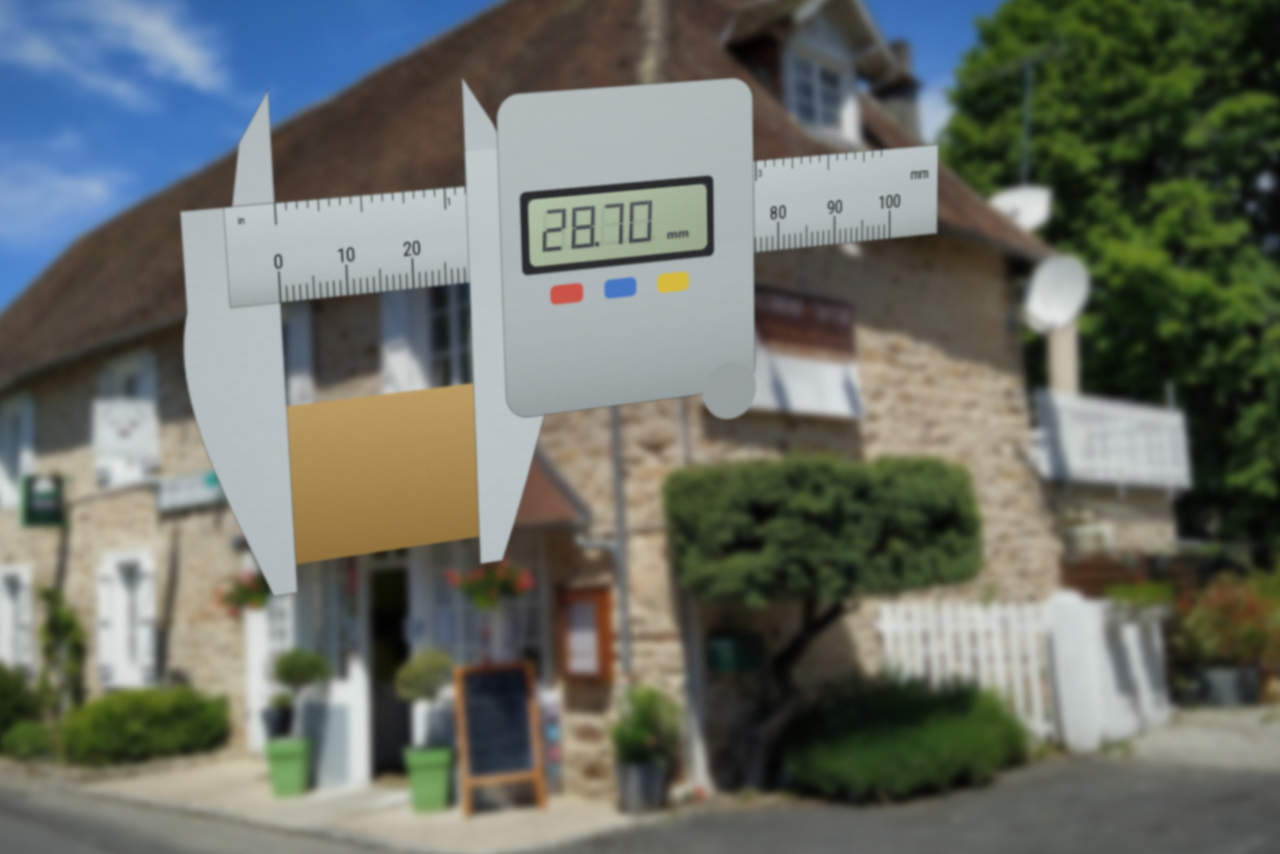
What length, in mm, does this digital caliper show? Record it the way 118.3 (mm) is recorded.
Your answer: 28.70 (mm)
